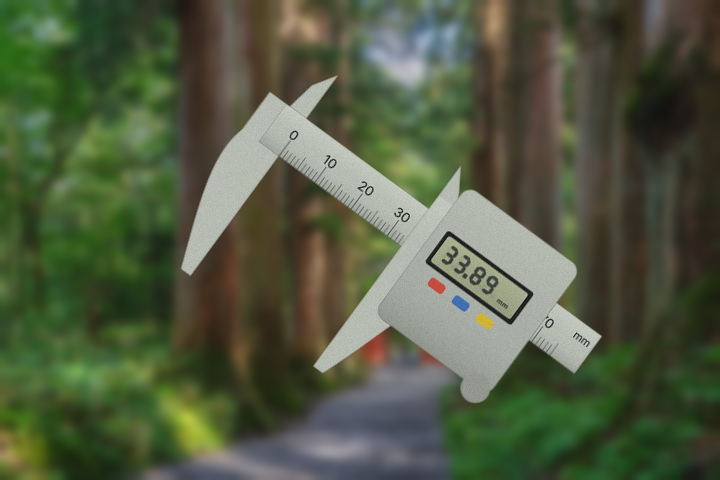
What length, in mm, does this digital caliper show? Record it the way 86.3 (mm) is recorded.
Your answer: 33.89 (mm)
